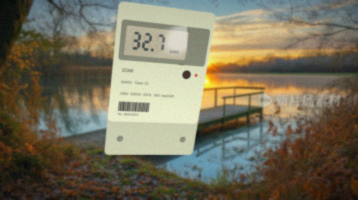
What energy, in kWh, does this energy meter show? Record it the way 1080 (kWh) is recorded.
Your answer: 32.7 (kWh)
